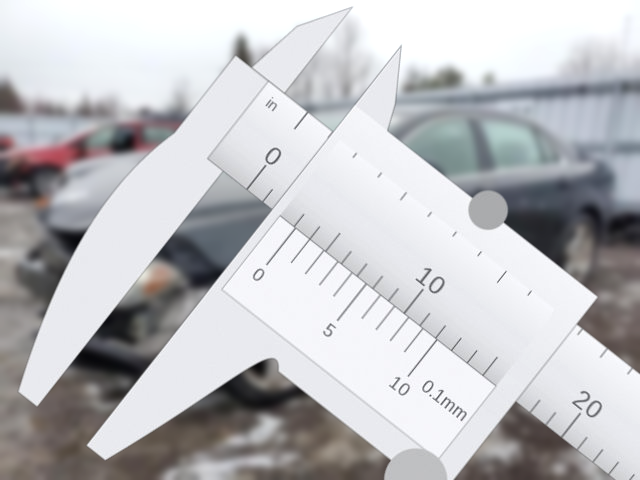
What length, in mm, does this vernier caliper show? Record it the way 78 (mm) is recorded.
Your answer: 3.1 (mm)
